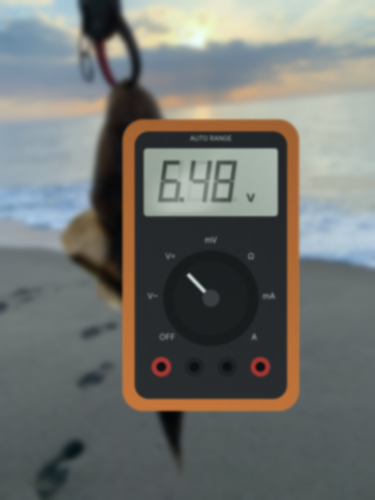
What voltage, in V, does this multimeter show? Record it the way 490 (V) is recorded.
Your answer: 6.48 (V)
